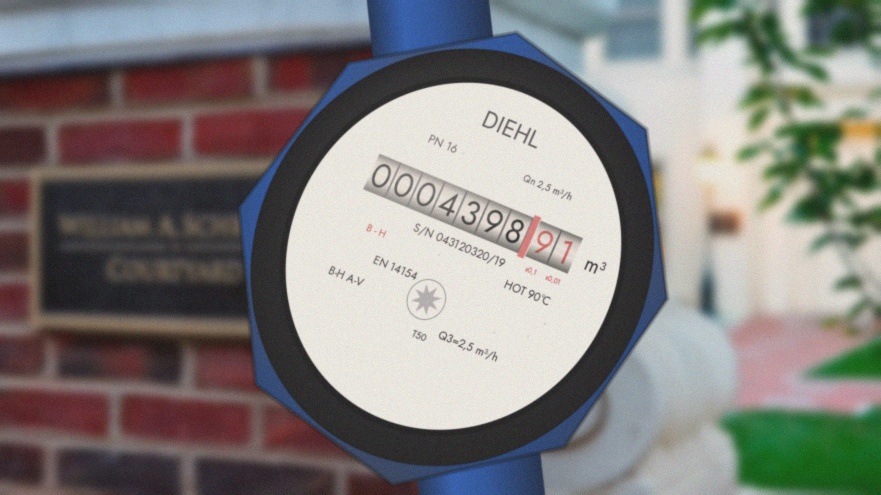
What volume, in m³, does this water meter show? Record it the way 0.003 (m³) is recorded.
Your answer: 4398.91 (m³)
